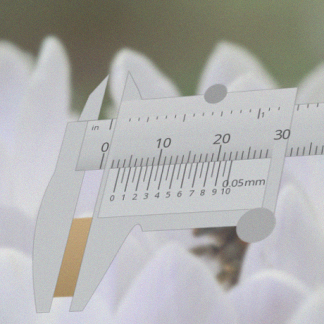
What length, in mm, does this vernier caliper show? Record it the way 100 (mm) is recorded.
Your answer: 3.4 (mm)
